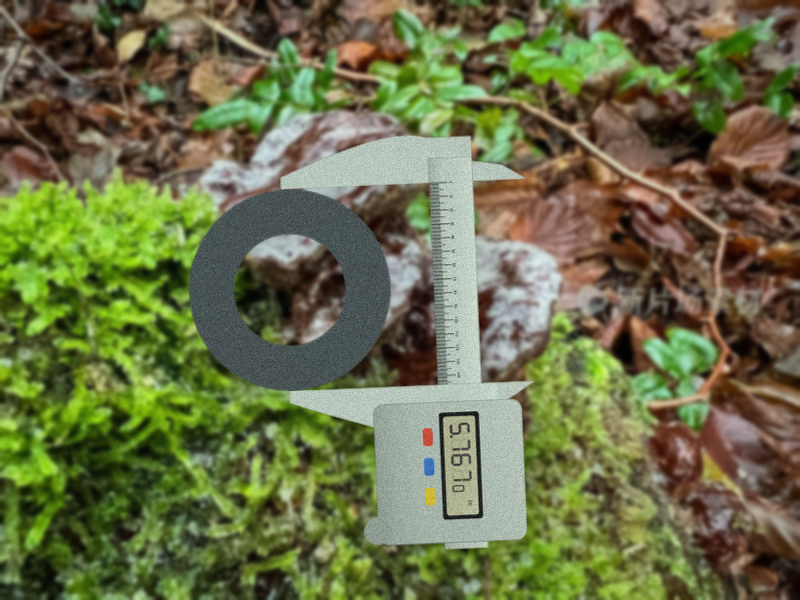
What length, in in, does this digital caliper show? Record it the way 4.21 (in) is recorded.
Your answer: 5.7670 (in)
